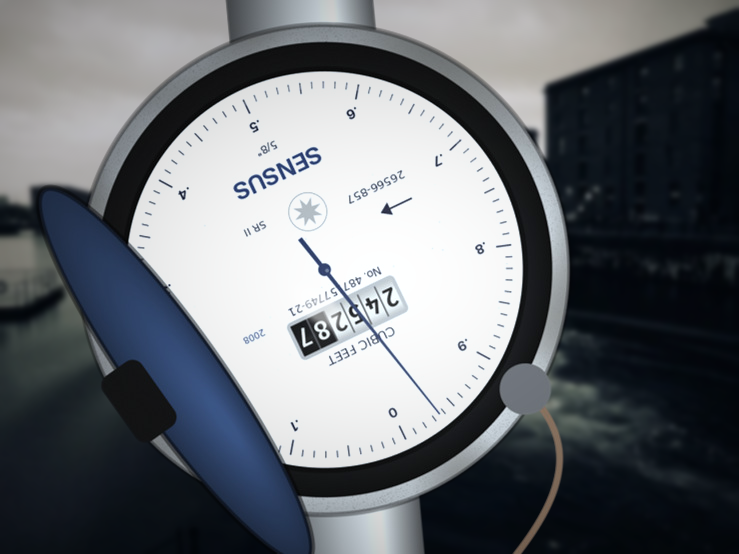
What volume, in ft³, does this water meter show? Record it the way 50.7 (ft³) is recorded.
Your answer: 245286.96 (ft³)
